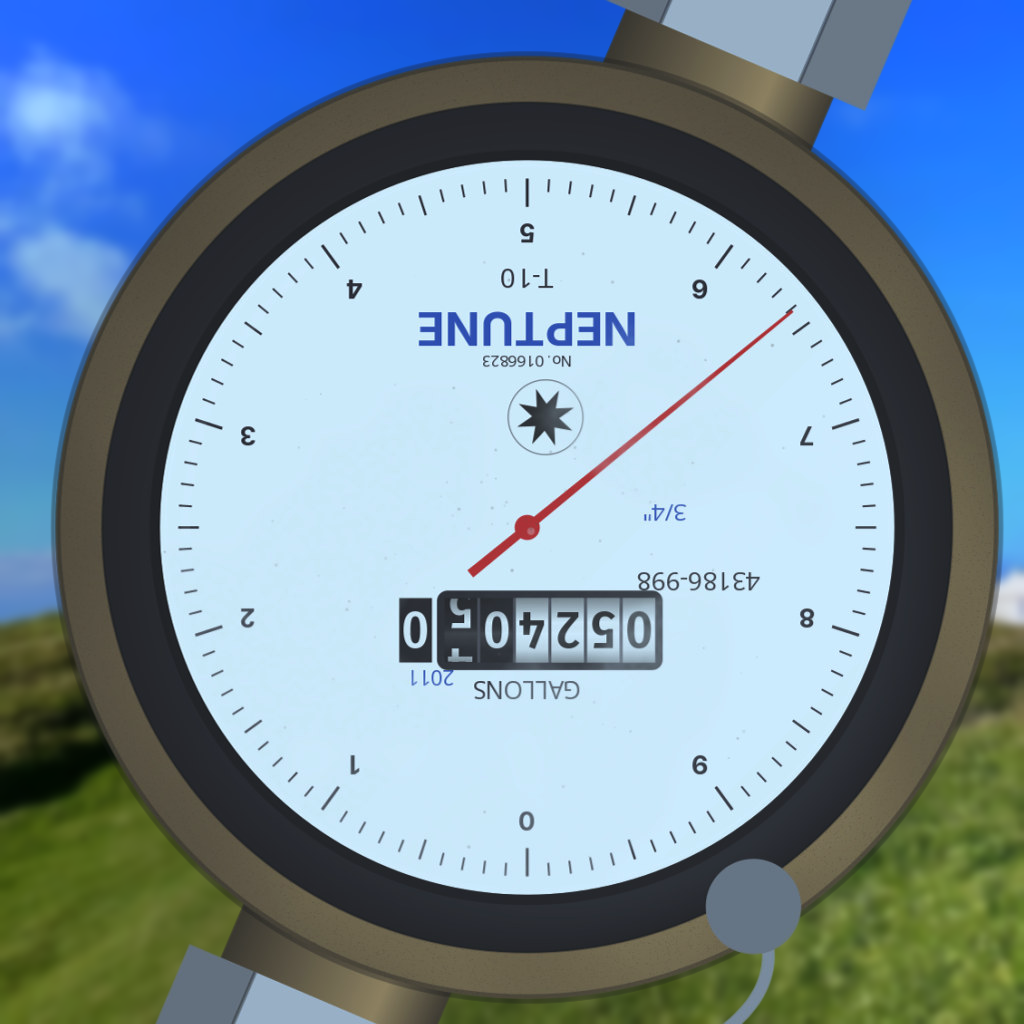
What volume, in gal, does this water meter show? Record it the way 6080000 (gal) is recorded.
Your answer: 524046.4 (gal)
